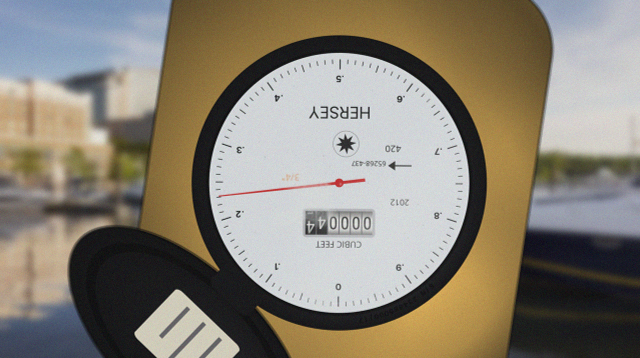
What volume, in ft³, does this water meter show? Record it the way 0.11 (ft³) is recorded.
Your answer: 44.23 (ft³)
